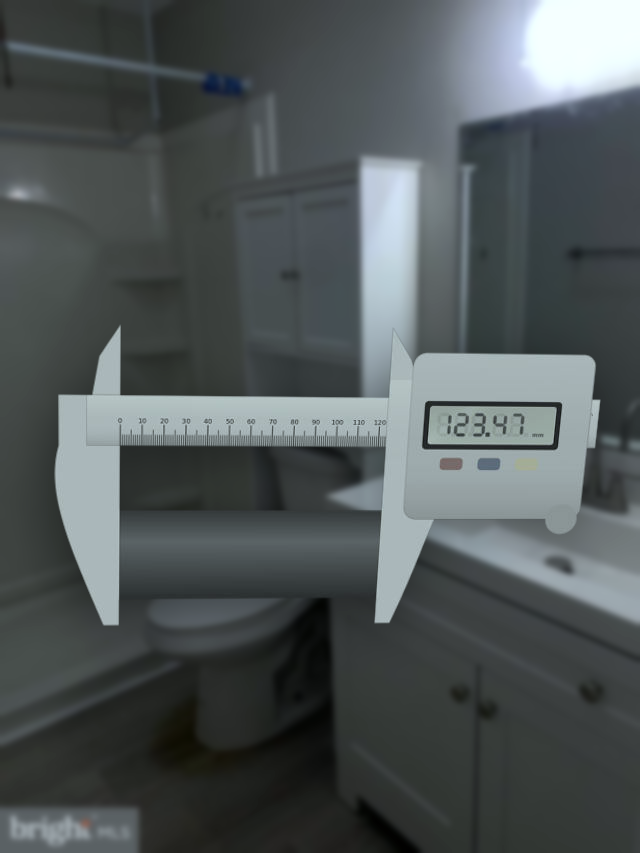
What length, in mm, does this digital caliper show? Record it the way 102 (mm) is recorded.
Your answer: 123.47 (mm)
